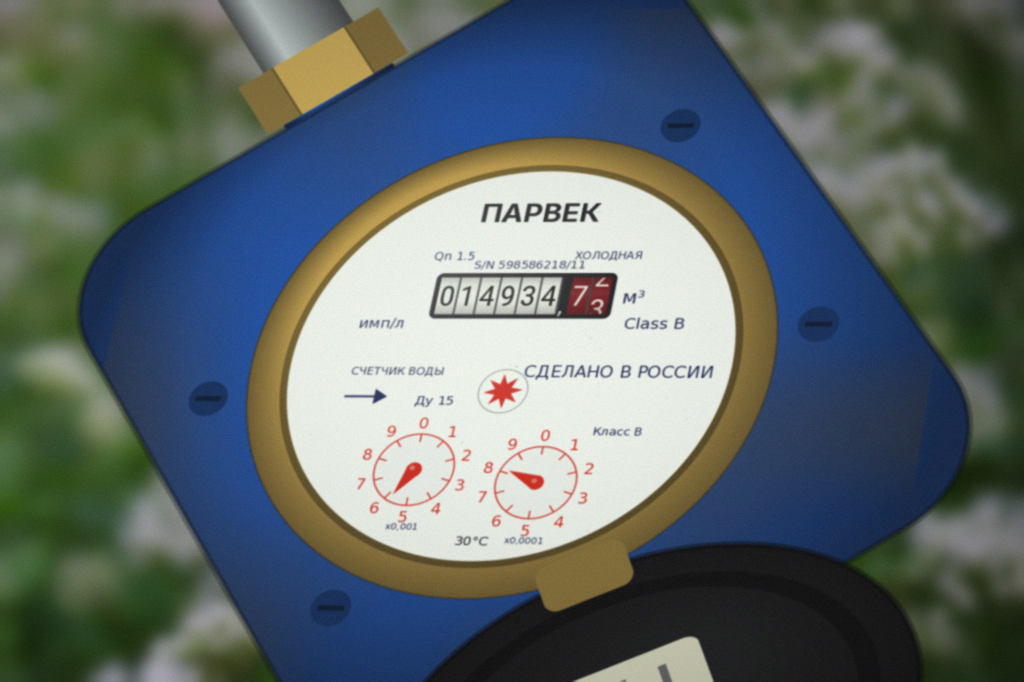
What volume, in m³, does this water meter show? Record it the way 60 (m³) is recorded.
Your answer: 14934.7258 (m³)
